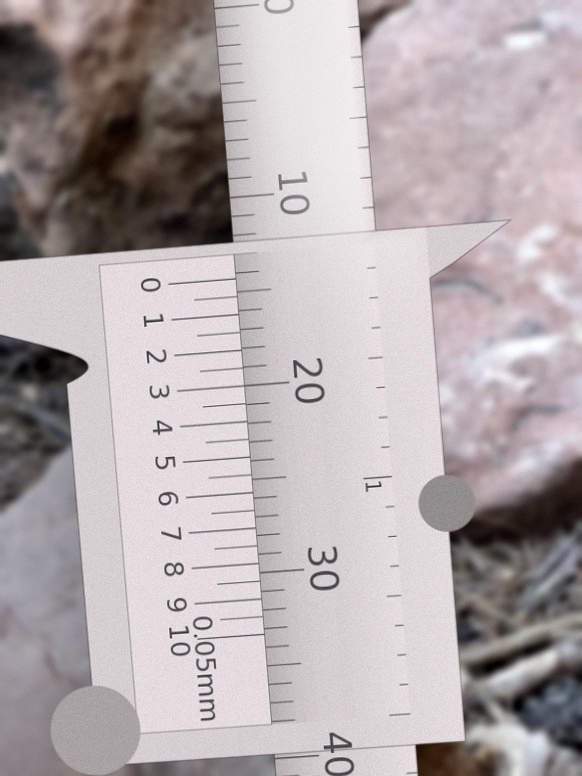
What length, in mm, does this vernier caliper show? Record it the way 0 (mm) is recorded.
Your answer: 14.3 (mm)
